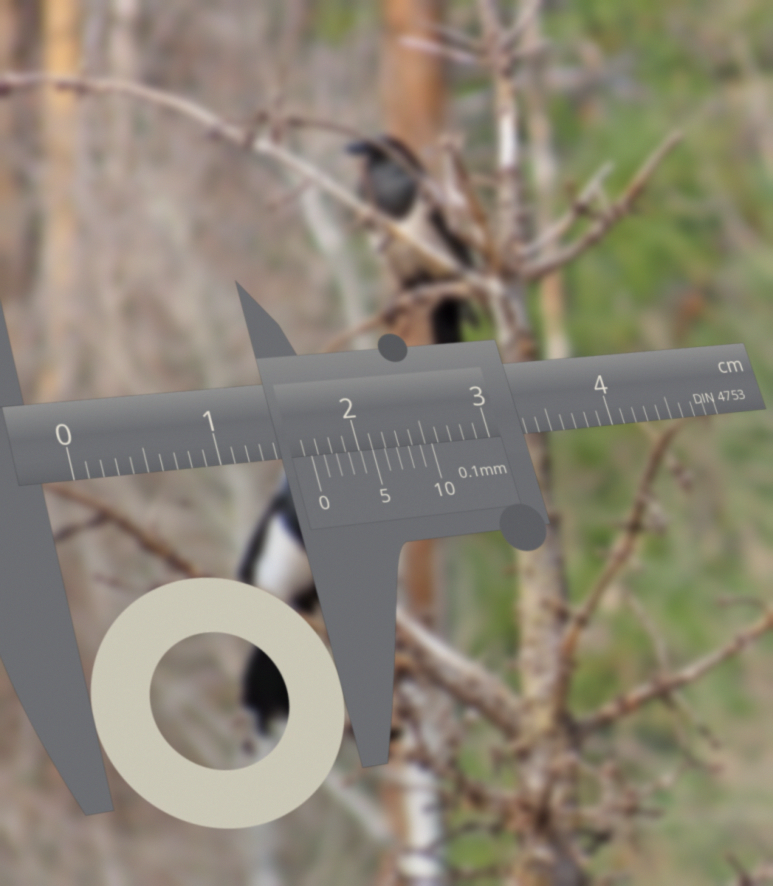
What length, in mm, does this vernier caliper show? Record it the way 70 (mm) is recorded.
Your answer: 16.5 (mm)
